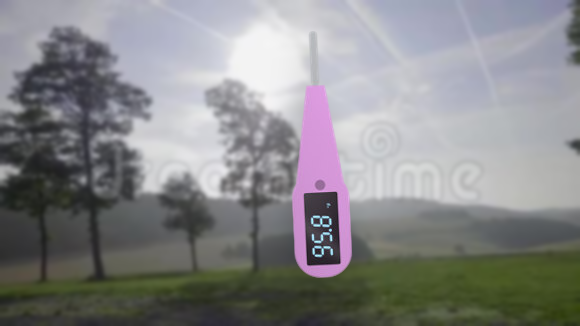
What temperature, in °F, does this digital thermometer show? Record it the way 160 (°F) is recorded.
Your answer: 95.8 (°F)
